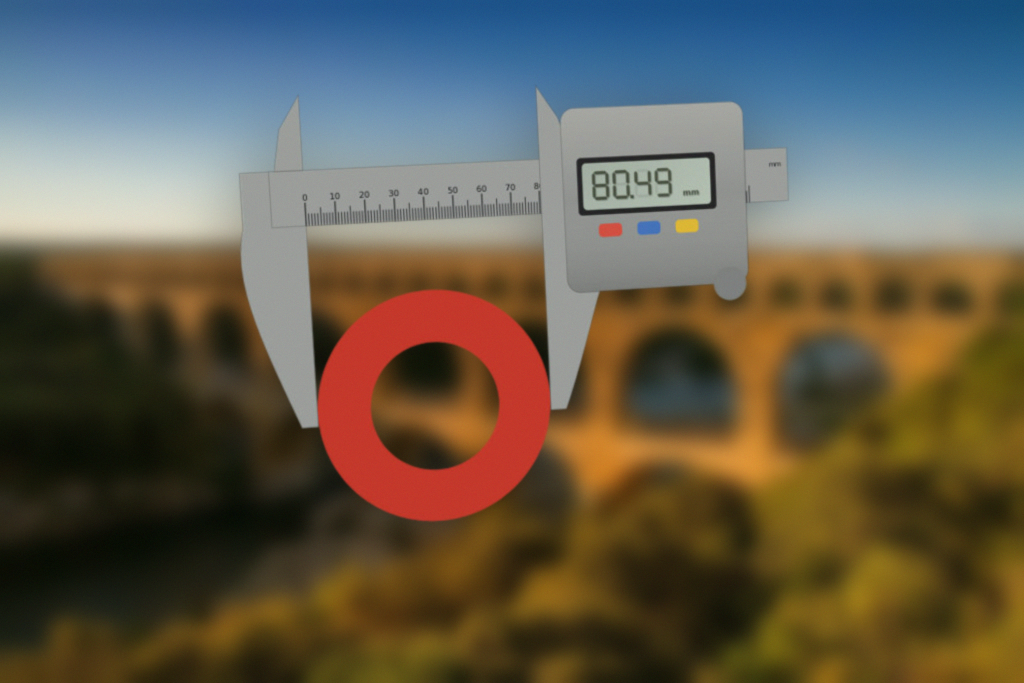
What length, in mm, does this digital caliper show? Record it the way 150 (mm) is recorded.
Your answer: 80.49 (mm)
